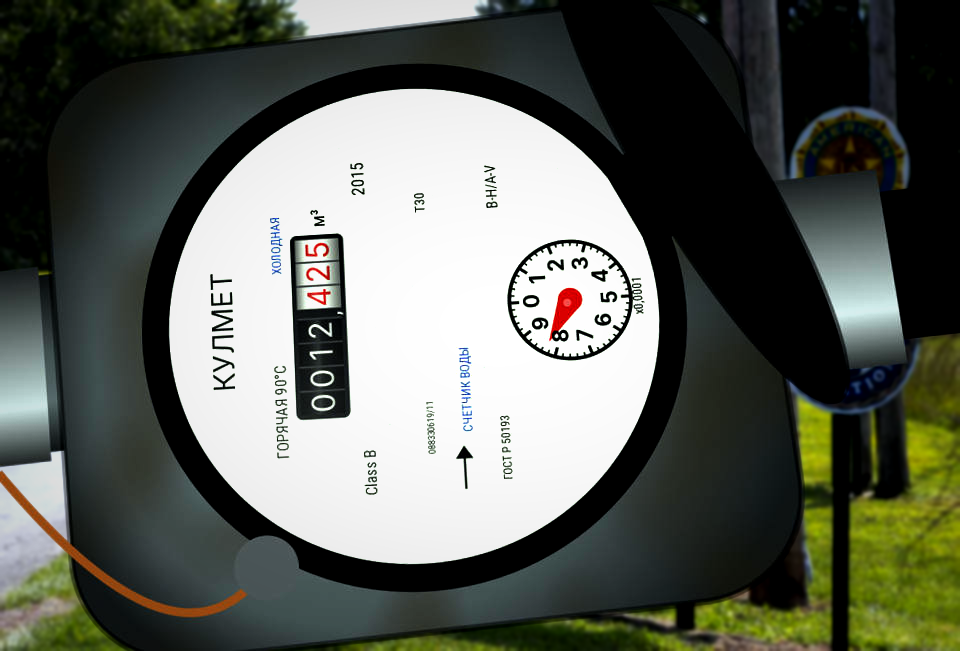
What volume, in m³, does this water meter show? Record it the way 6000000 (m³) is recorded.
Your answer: 12.4258 (m³)
